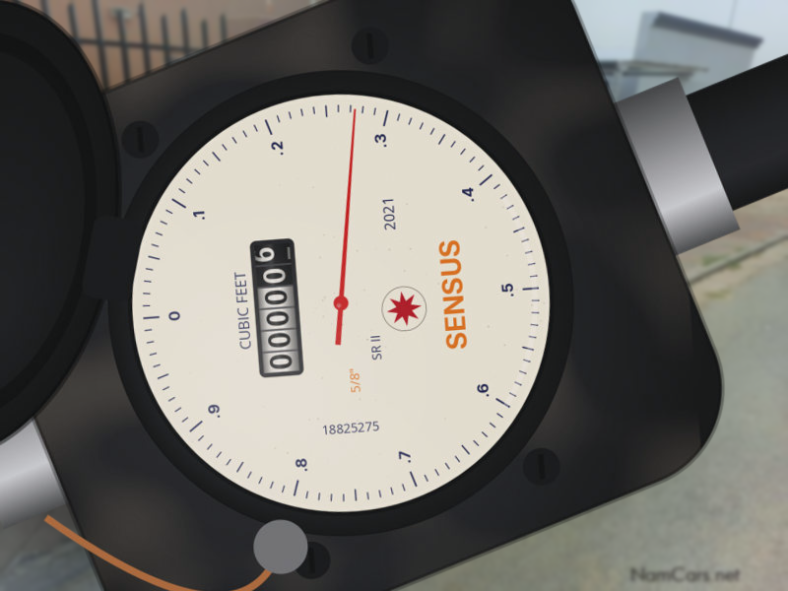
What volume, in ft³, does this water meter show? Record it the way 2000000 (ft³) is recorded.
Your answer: 6.27 (ft³)
